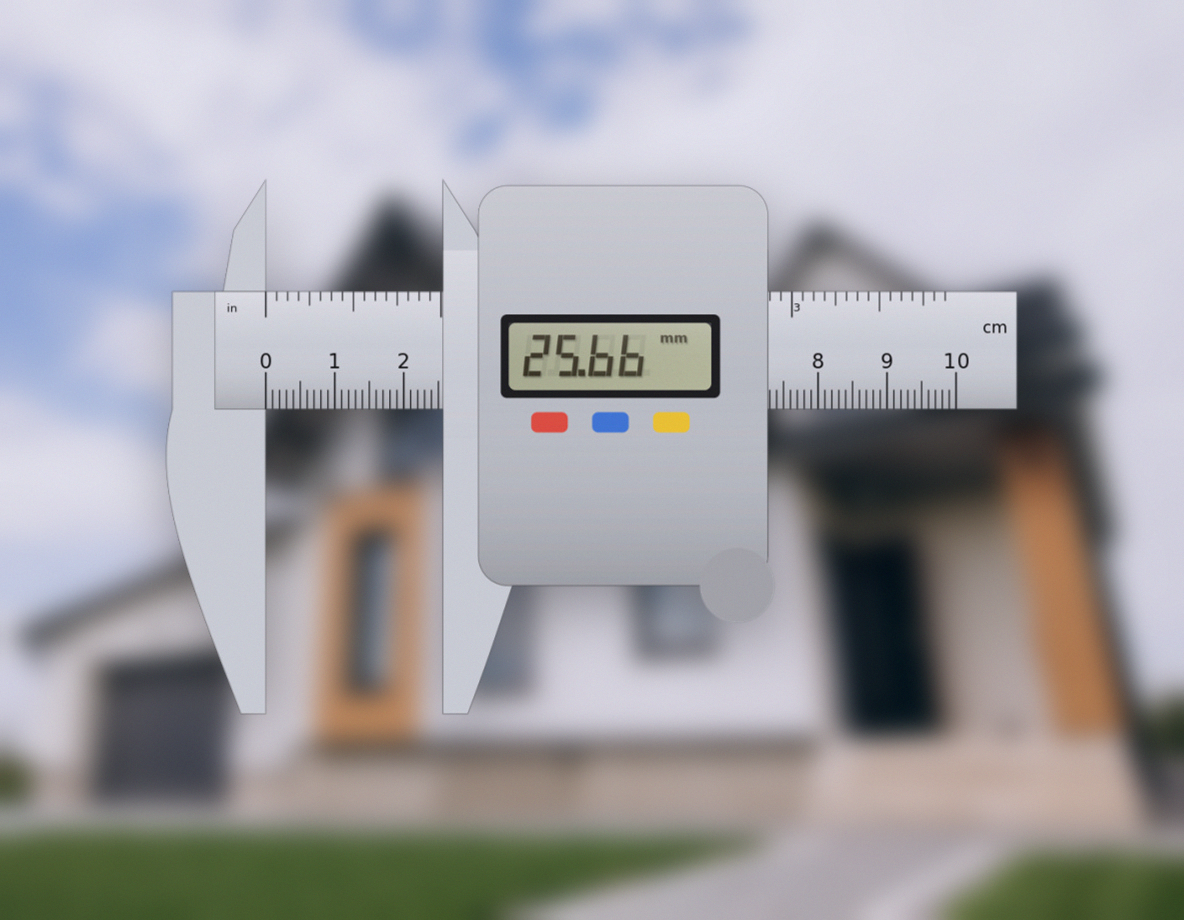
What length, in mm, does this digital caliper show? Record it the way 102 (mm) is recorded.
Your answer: 25.66 (mm)
